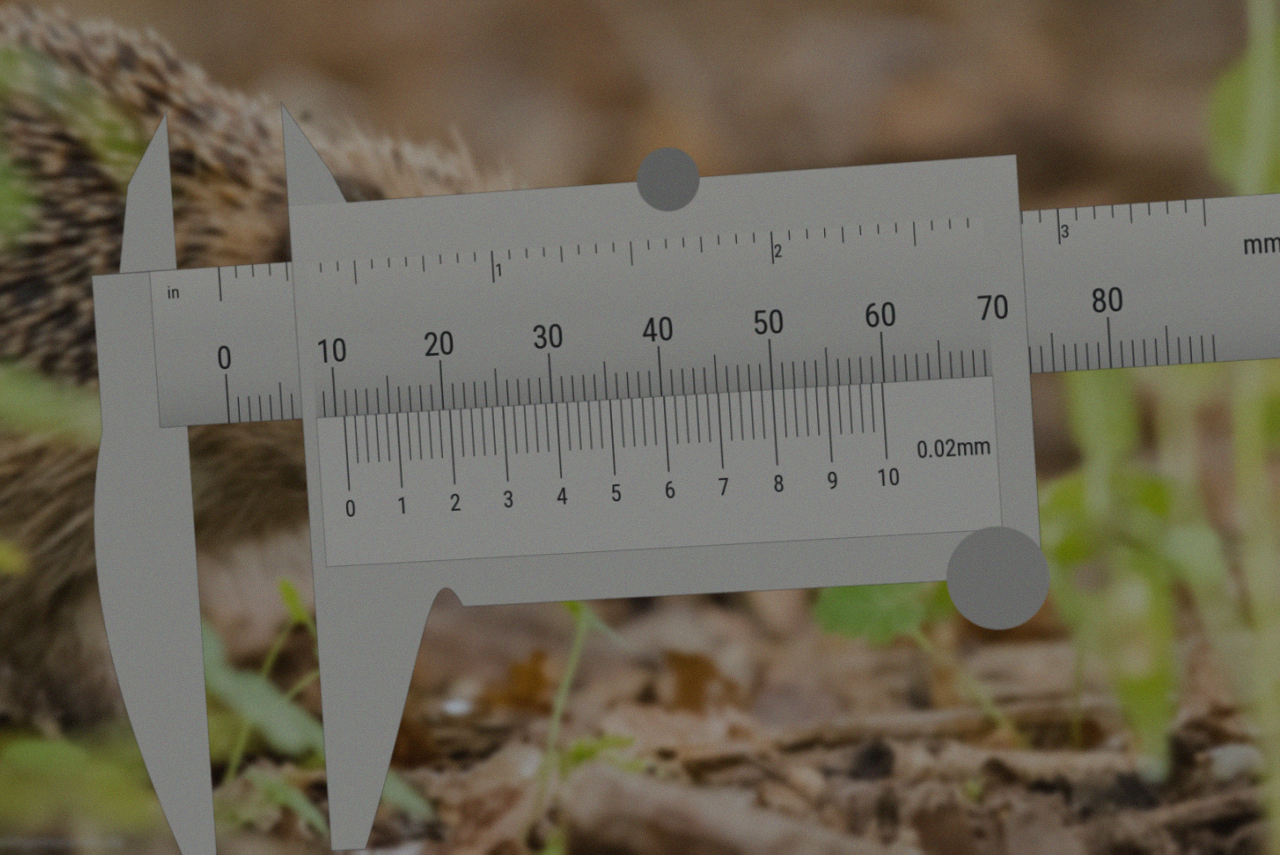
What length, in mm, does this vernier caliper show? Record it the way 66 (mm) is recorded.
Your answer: 10.8 (mm)
